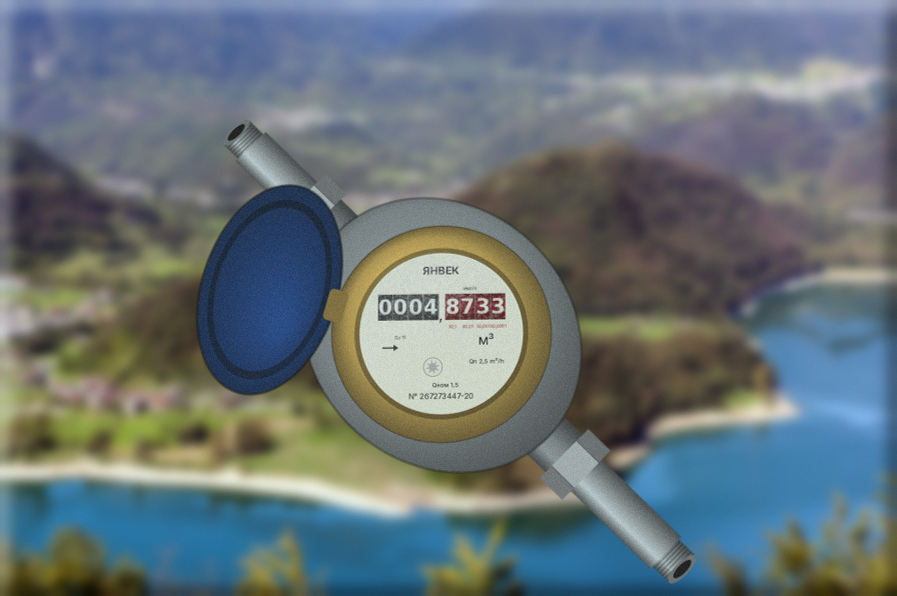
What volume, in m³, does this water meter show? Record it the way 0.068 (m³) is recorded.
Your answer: 4.8733 (m³)
